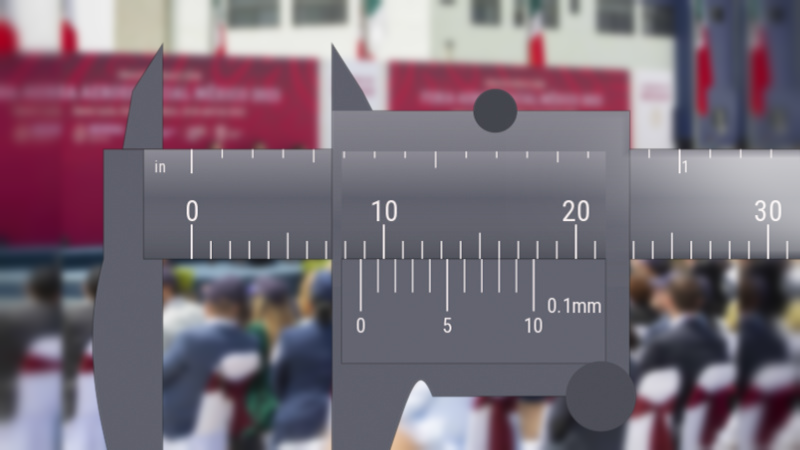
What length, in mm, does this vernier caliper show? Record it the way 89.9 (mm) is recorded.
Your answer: 8.8 (mm)
